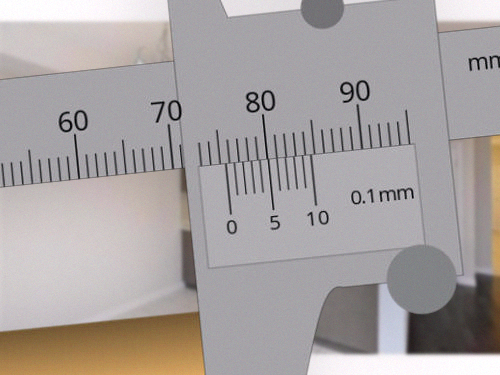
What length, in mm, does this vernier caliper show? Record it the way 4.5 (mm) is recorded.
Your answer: 75.6 (mm)
